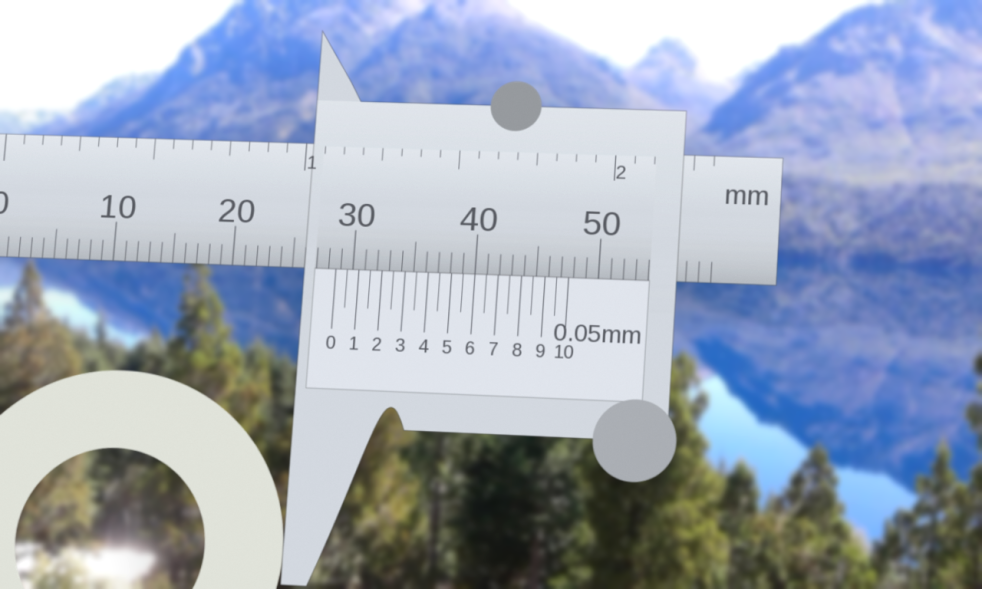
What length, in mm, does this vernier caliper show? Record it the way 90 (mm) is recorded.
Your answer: 28.6 (mm)
